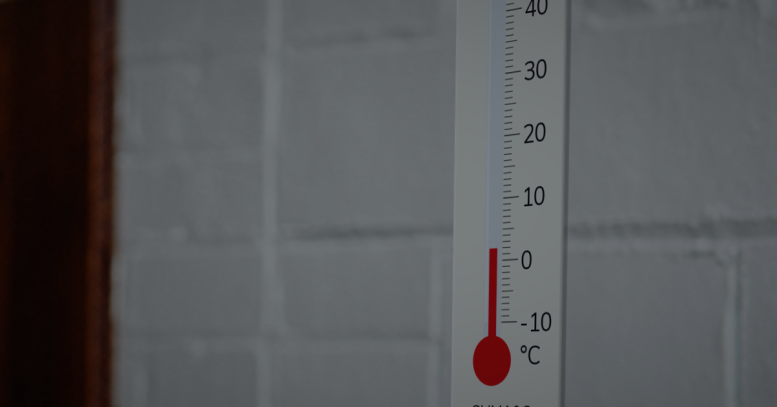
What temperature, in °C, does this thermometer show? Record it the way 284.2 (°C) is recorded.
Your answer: 2 (°C)
